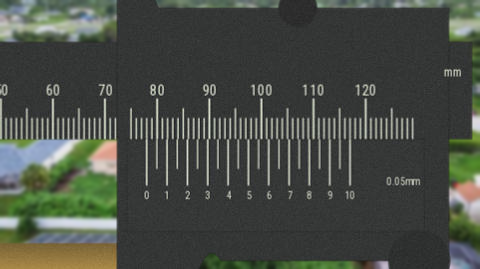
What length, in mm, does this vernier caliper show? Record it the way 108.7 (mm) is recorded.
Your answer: 78.0 (mm)
